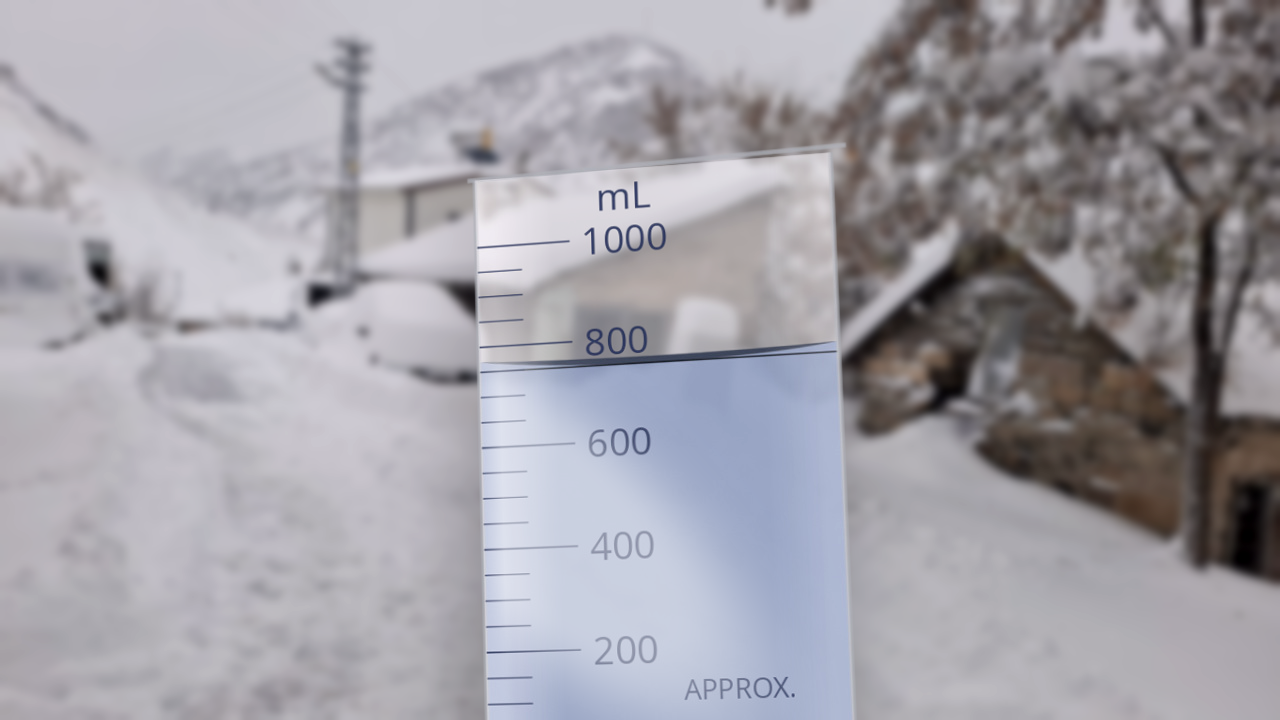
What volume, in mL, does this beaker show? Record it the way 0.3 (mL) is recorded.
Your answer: 750 (mL)
